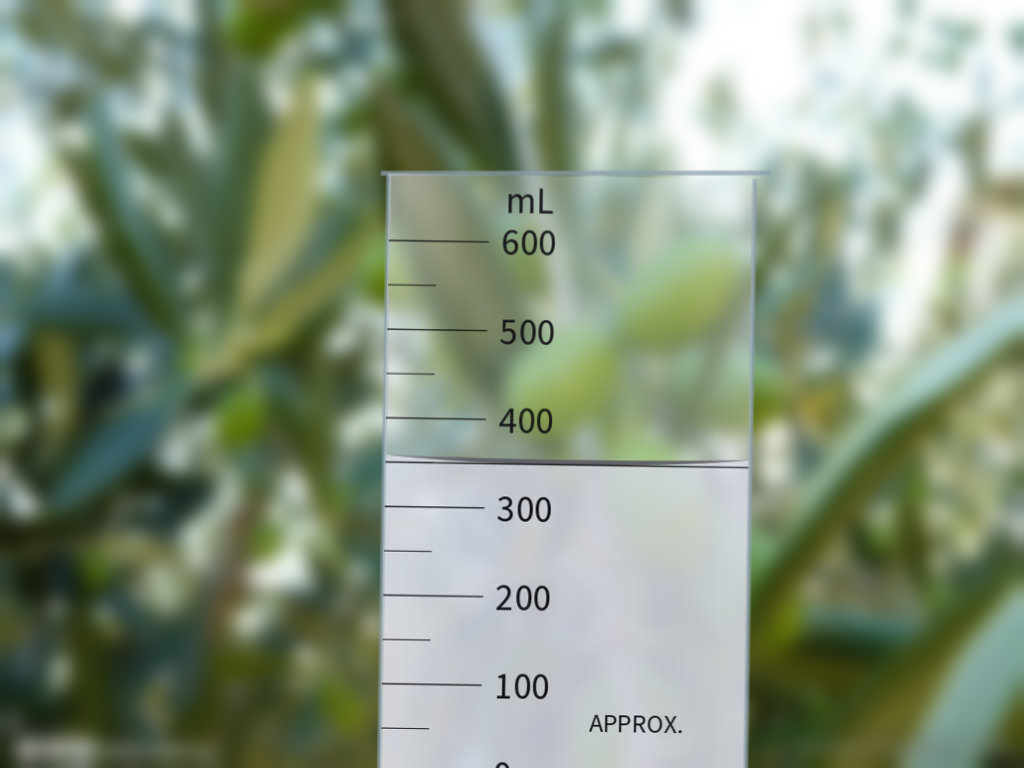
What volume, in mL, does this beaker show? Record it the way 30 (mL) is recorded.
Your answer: 350 (mL)
